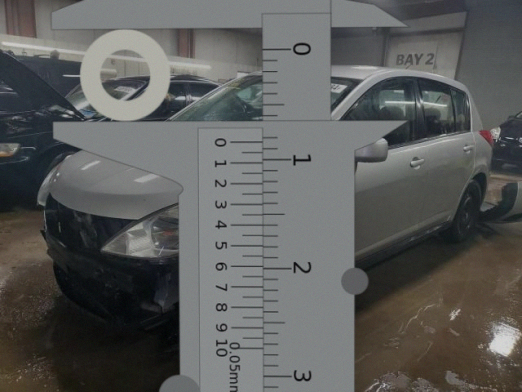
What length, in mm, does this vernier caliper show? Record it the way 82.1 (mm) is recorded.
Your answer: 8.4 (mm)
